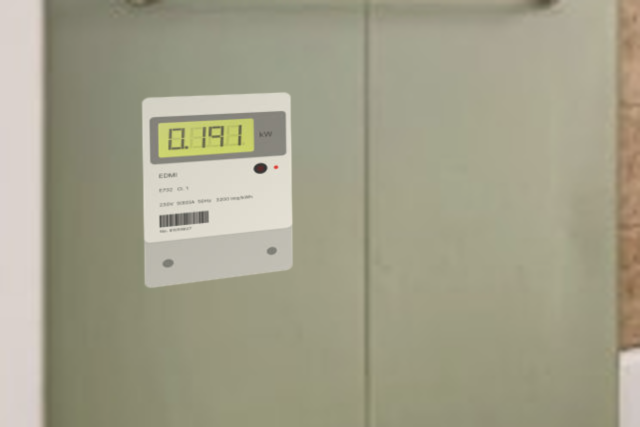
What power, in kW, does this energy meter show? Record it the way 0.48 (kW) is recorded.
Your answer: 0.191 (kW)
